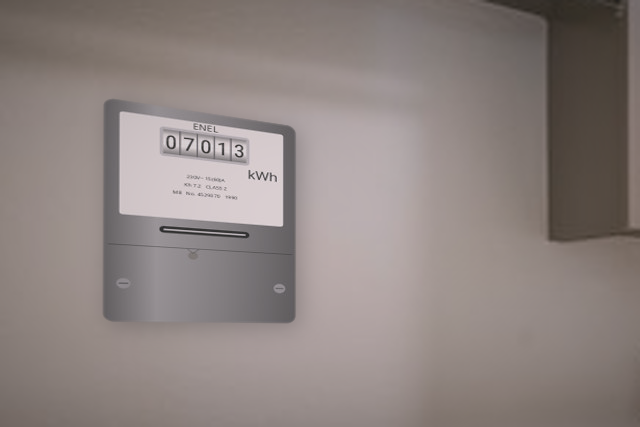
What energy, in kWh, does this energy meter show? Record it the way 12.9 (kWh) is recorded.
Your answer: 7013 (kWh)
